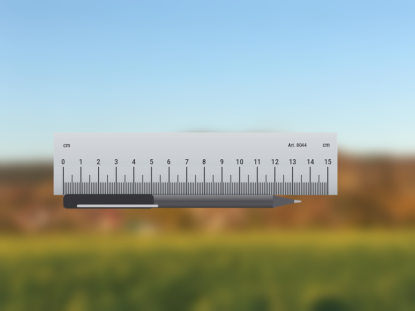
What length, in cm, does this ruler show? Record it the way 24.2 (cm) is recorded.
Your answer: 13.5 (cm)
